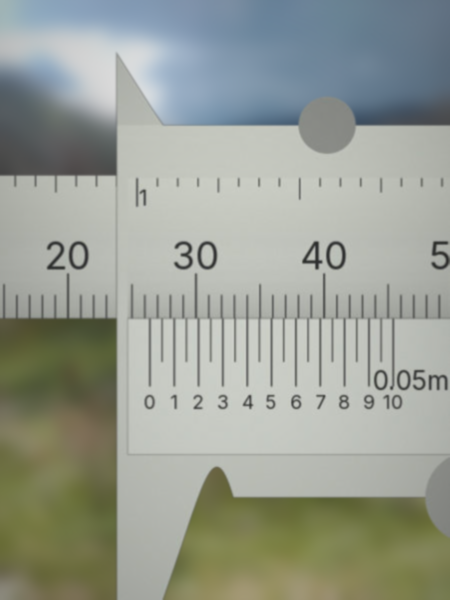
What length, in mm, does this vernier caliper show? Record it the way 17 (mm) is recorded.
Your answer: 26.4 (mm)
